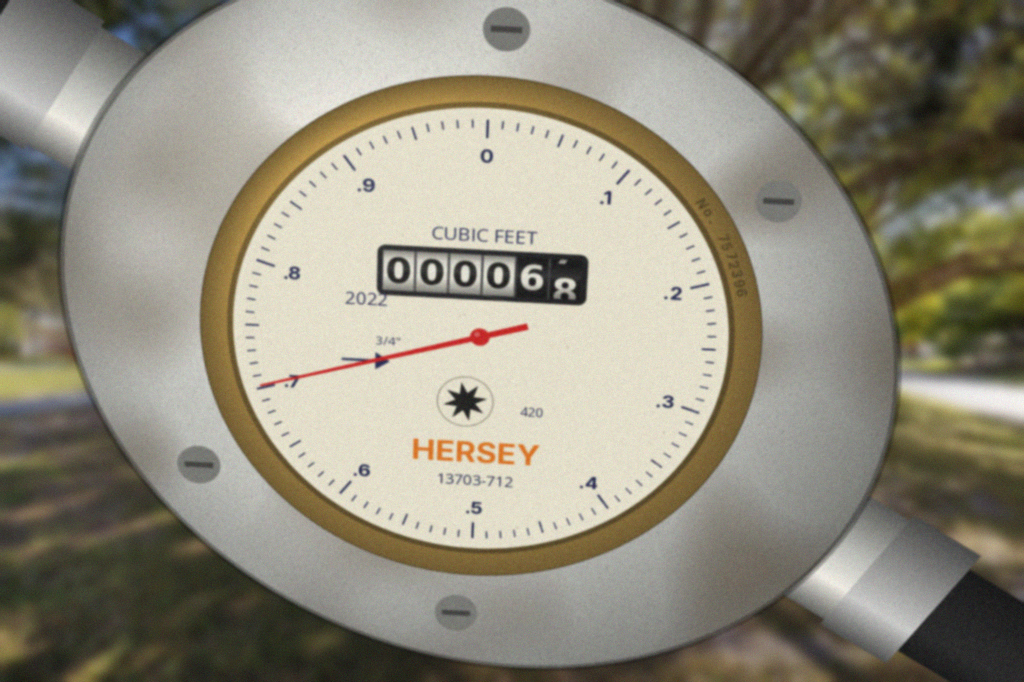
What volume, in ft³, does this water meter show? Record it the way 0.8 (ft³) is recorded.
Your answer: 67.70 (ft³)
